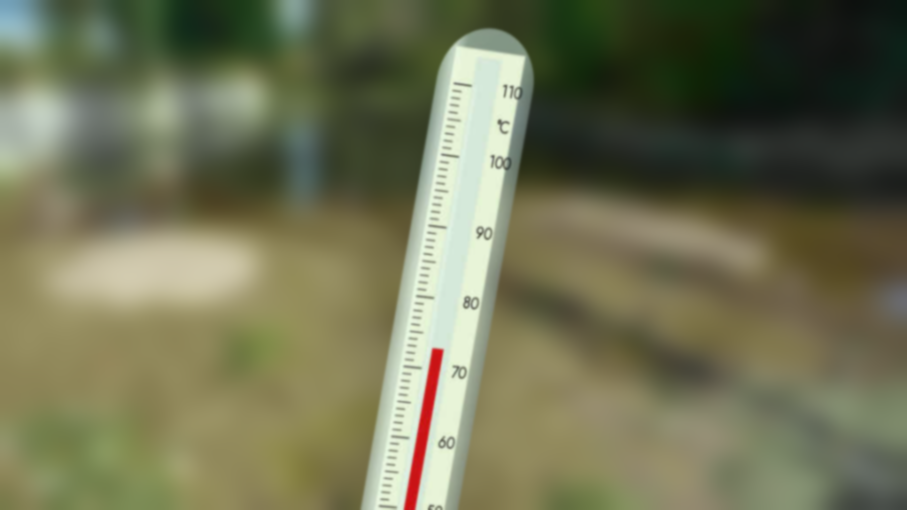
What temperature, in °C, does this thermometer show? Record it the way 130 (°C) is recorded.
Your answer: 73 (°C)
